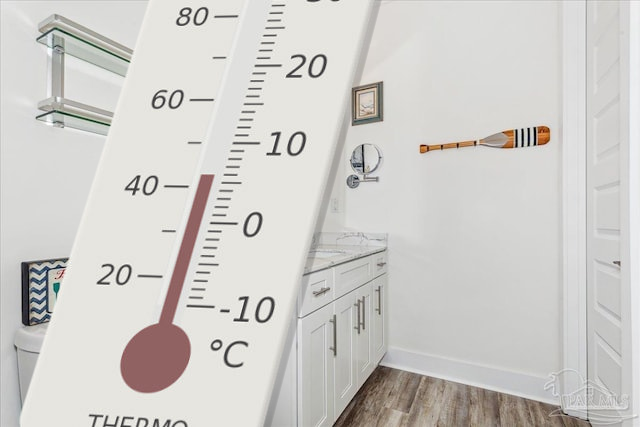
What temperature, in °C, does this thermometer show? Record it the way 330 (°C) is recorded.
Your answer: 6 (°C)
